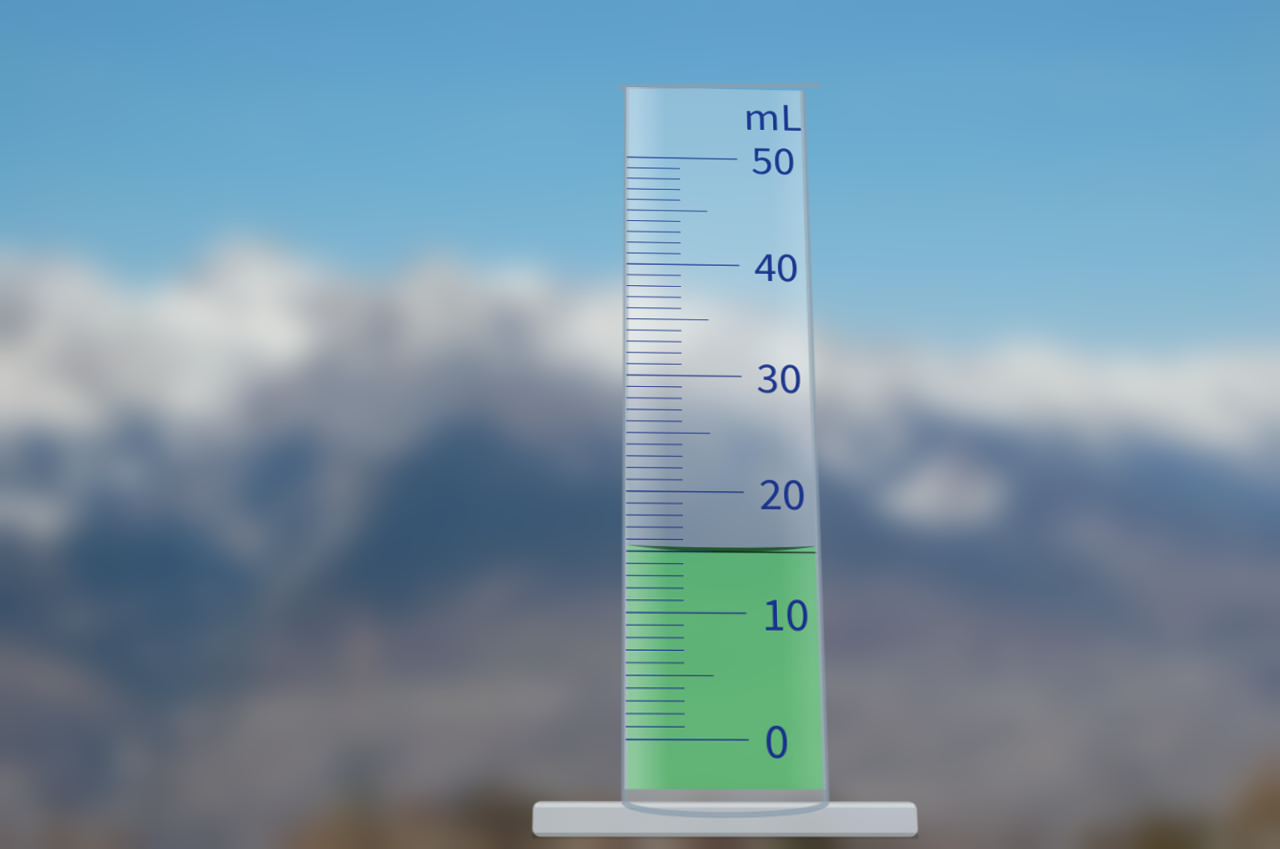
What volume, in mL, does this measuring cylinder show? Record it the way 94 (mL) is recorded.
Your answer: 15 (mL)
